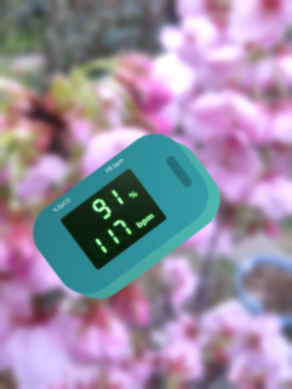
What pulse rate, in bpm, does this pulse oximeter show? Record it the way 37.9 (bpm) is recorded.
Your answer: 117 (bpm)
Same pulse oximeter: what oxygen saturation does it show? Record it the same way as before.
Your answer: 91 (%)
